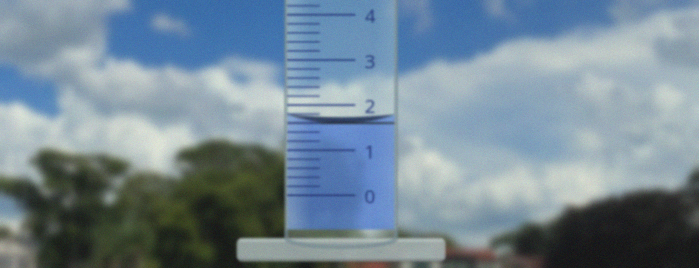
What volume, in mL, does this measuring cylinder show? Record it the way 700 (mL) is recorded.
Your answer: 1.6 (mL)
